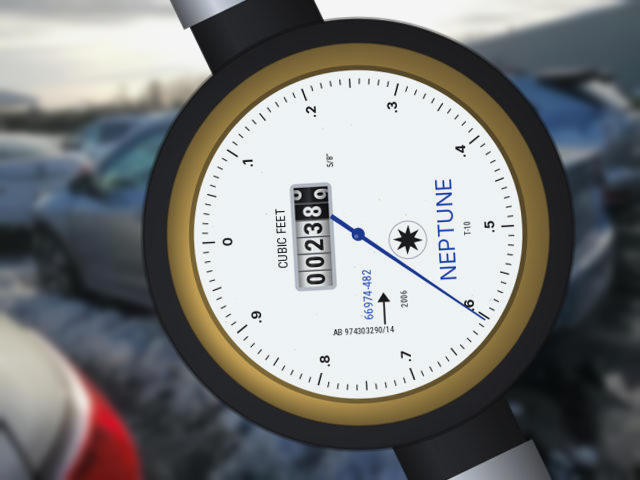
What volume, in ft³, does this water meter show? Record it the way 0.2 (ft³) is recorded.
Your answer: 2388.60 (ft³)
